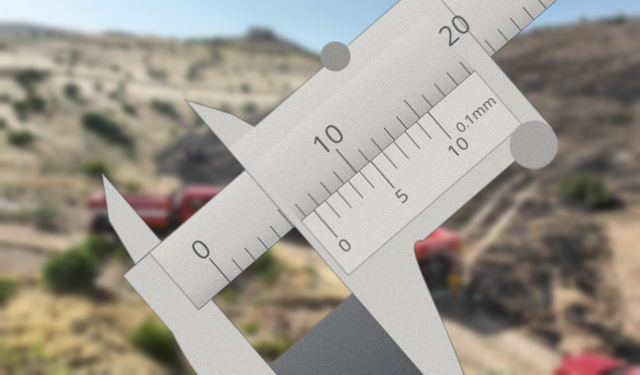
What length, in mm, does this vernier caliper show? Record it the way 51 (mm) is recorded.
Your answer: 6.6 (mm)
